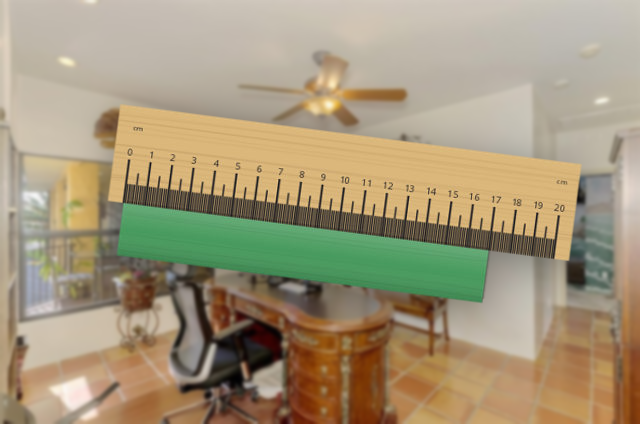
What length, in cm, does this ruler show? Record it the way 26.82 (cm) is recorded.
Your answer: 17 (cm)
